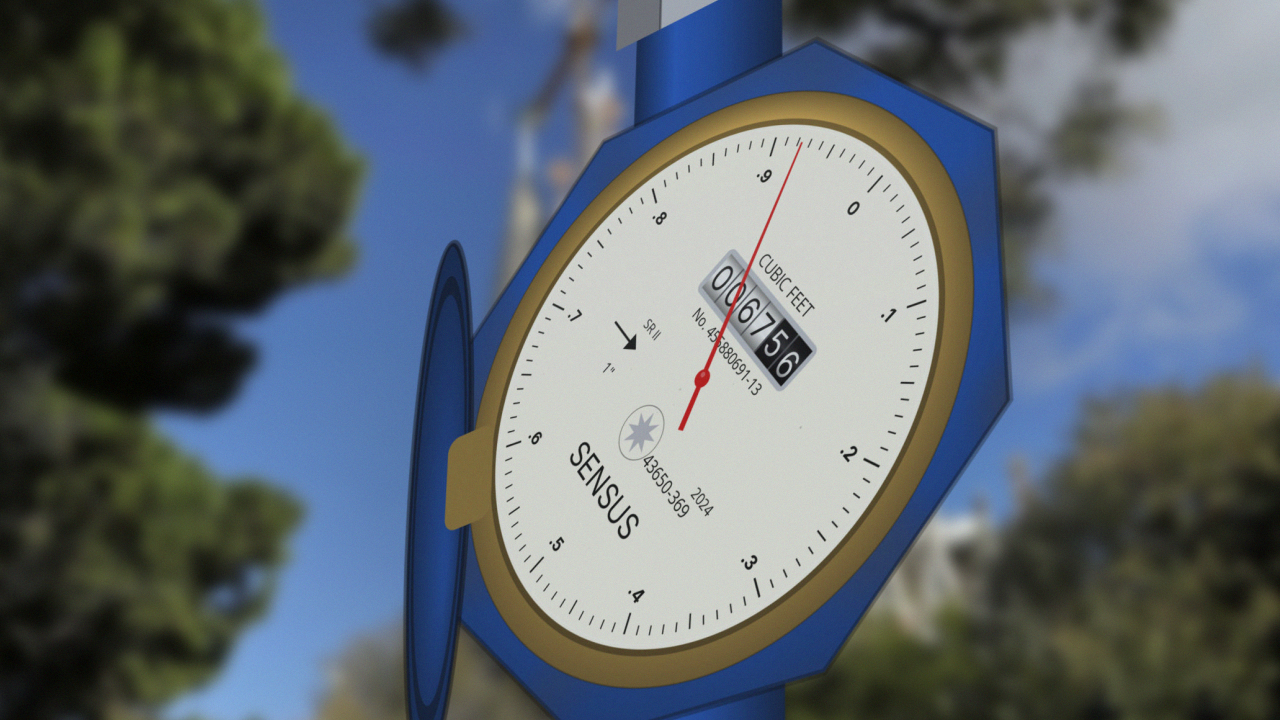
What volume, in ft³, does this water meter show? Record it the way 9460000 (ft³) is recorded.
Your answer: 6755.92 (ft³)
